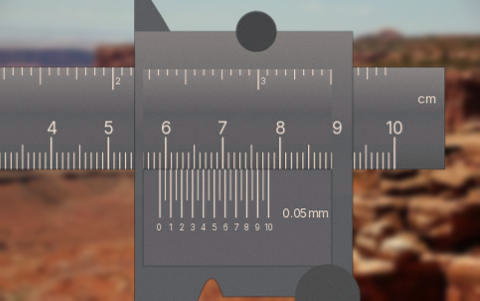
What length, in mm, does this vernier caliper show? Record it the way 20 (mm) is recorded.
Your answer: 59.0 (mm)
